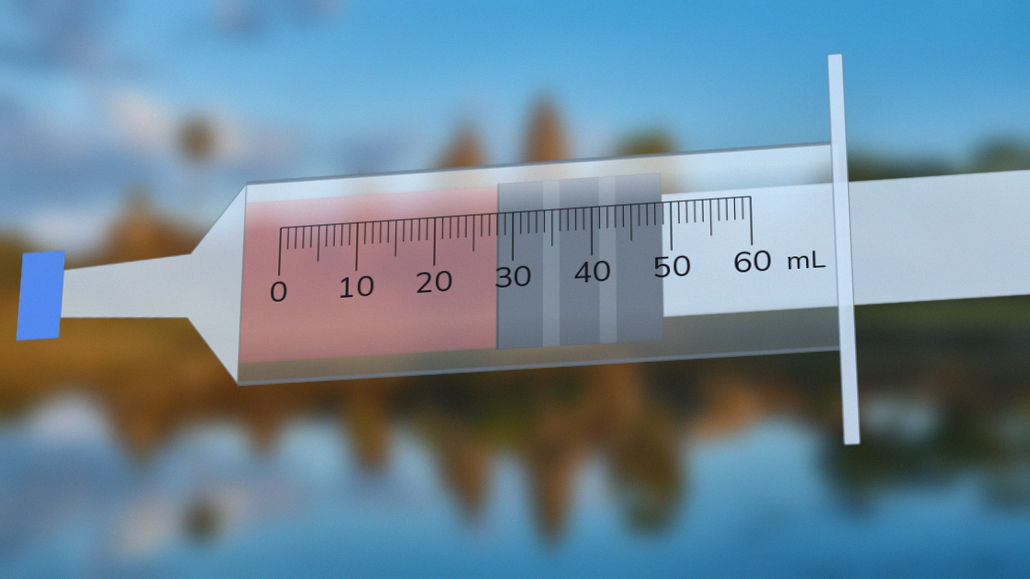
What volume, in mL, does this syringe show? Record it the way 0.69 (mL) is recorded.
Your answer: 28 (mL)
